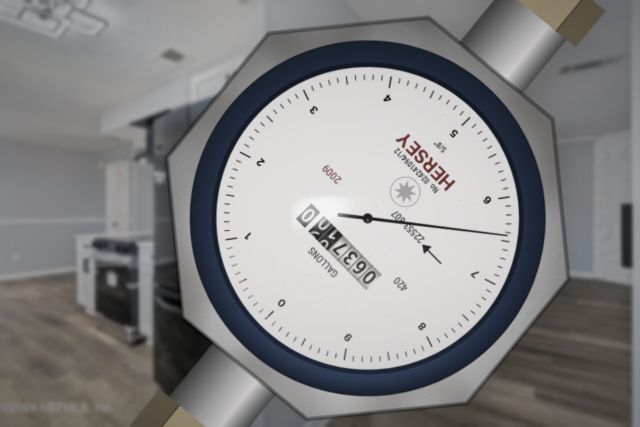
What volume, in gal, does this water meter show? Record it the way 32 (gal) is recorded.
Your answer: 637096.4 (gal)
